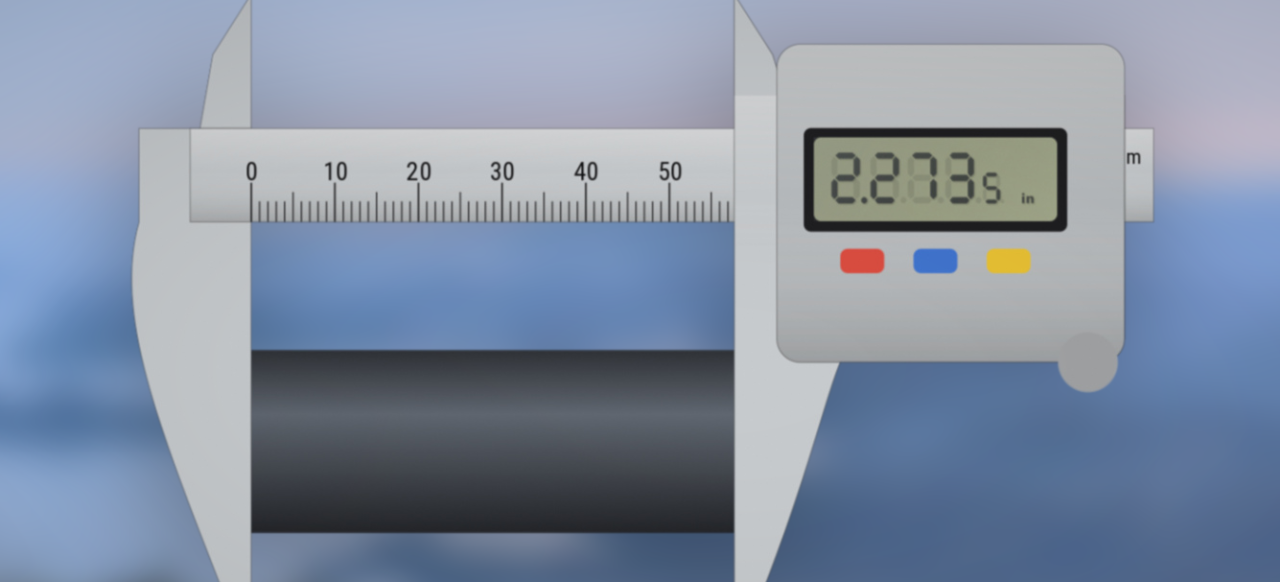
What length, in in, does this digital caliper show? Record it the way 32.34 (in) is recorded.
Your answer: 2.2735 (in)
